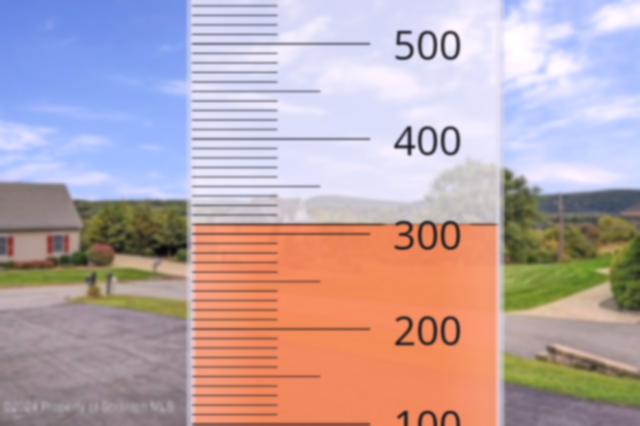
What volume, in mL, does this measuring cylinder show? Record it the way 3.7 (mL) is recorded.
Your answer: 310 (mL)
